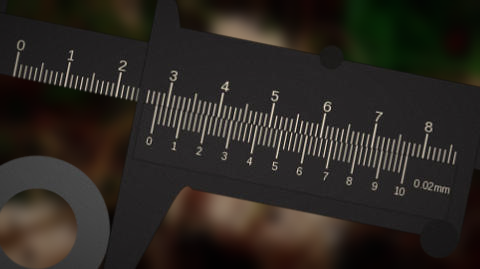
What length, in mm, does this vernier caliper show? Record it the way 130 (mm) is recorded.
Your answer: 28.0 (mm)
